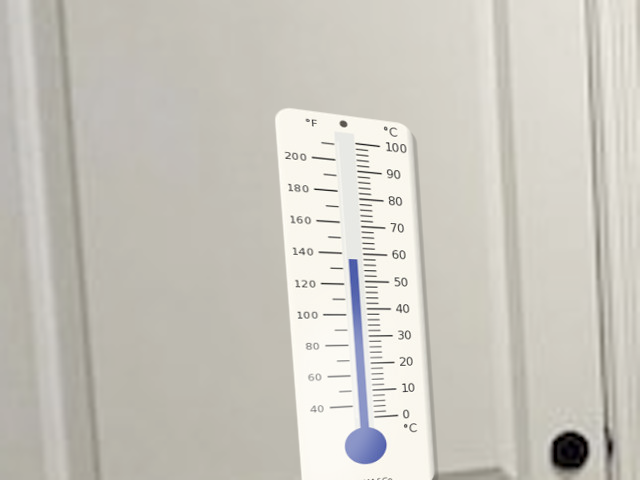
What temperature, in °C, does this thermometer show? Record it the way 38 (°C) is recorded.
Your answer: 58 (°C)
